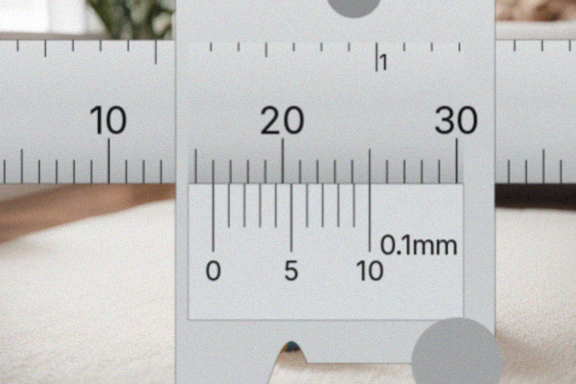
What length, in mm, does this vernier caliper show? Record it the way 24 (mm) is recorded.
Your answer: 16.0 (mm)
